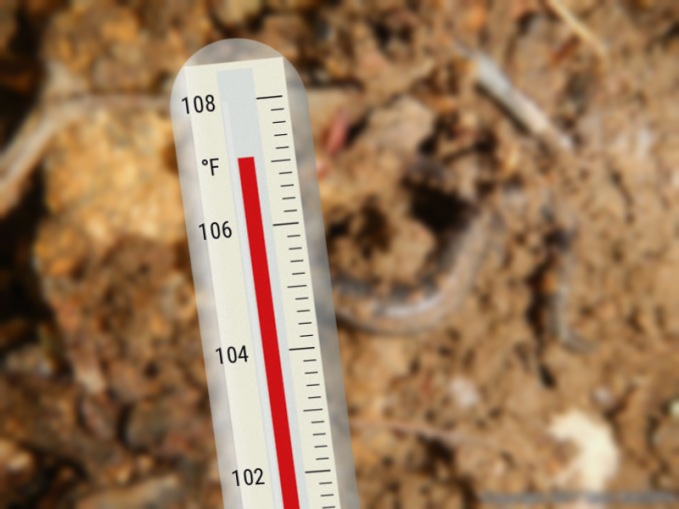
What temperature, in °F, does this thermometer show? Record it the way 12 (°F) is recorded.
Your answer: 107.1 (°F)
